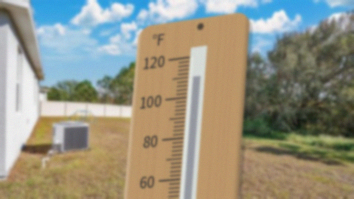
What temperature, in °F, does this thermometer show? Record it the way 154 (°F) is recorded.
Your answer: 110 (°F)
